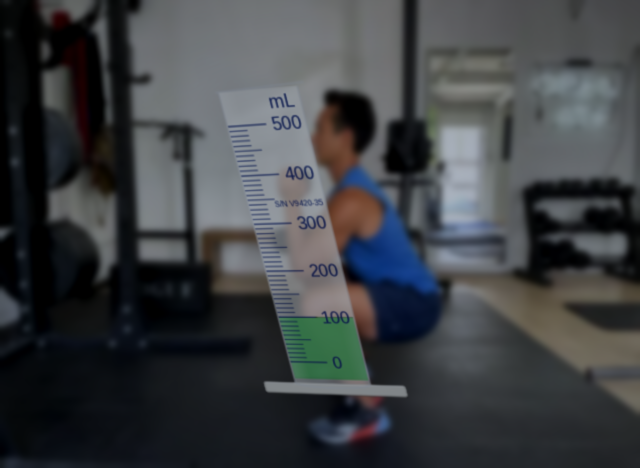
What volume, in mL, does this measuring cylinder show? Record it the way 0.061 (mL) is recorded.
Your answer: 100 (mL)
